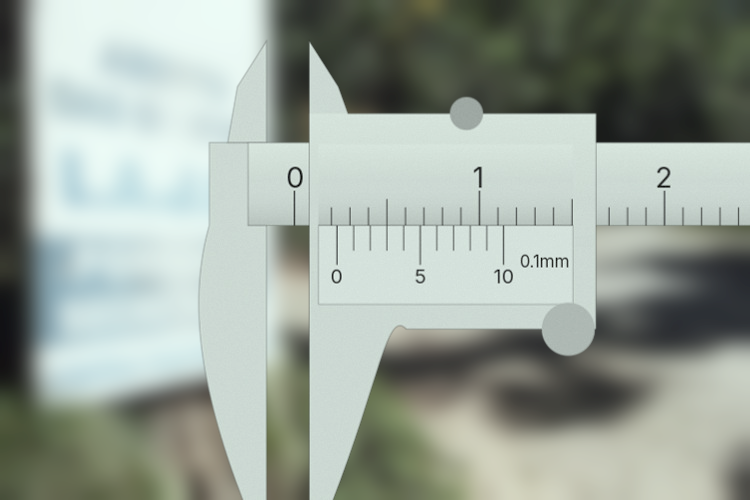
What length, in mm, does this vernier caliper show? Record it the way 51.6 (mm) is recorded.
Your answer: 2.3 (mm)
